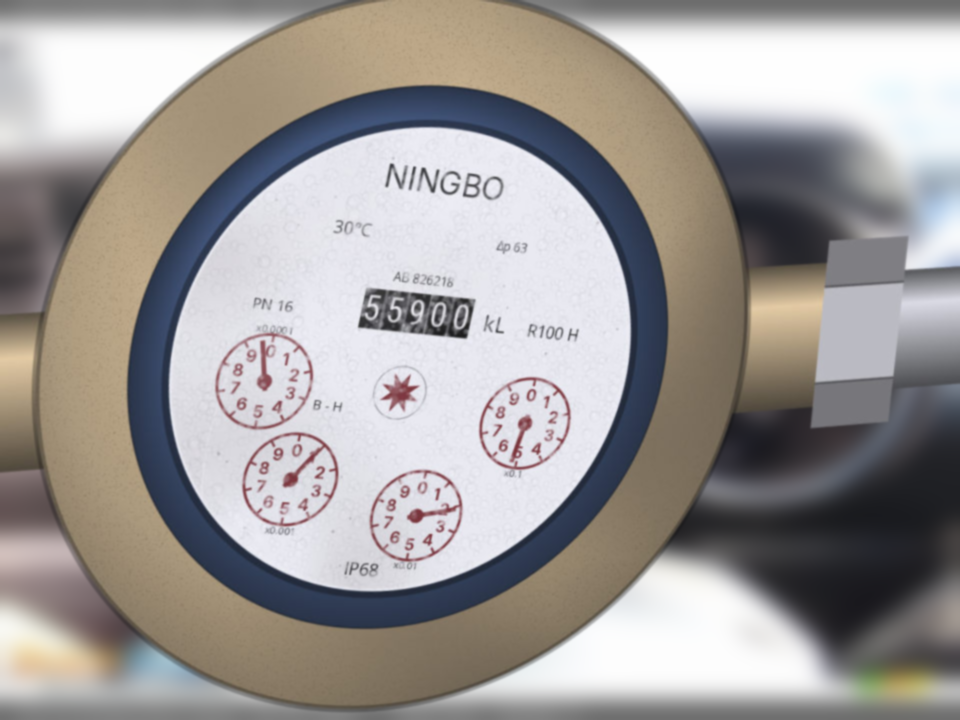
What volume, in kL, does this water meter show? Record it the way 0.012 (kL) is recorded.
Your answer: 55900.5209 (kL)
